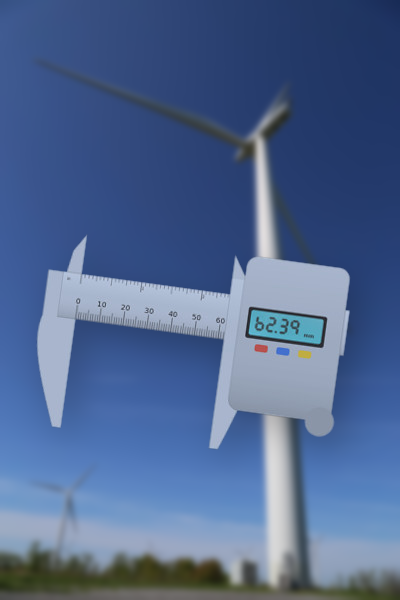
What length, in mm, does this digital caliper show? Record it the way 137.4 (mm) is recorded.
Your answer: 62.39 (mm)
